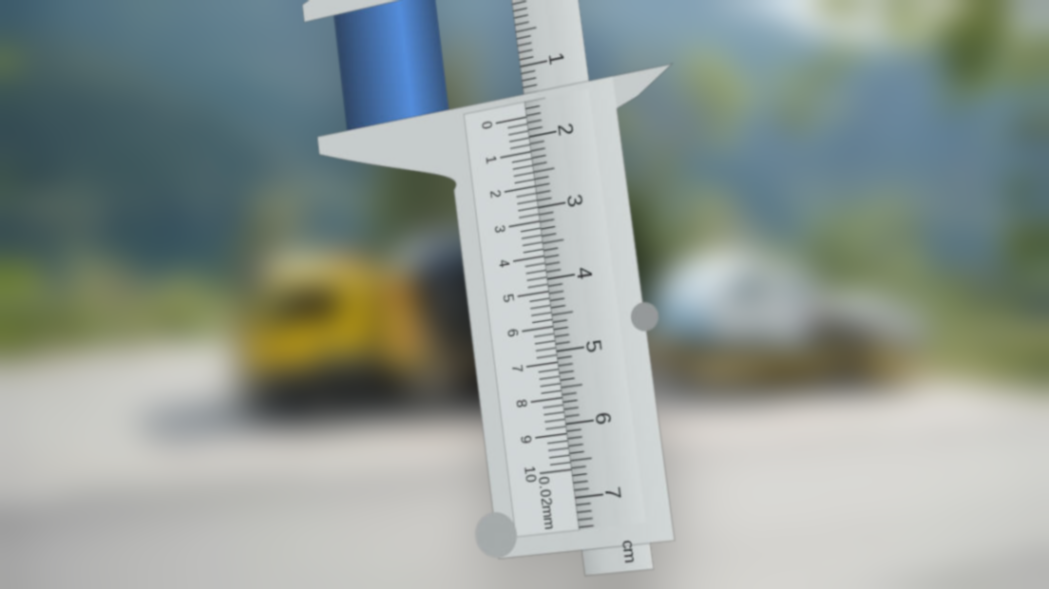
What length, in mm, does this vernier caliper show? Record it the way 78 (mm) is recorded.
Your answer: 17.2 (mm)
